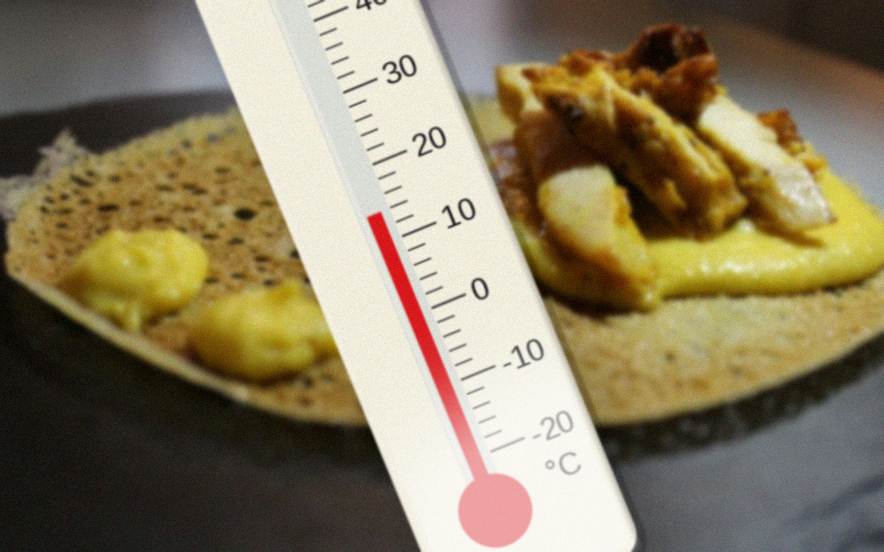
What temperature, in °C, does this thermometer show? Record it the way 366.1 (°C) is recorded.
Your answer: 14 (°C)
